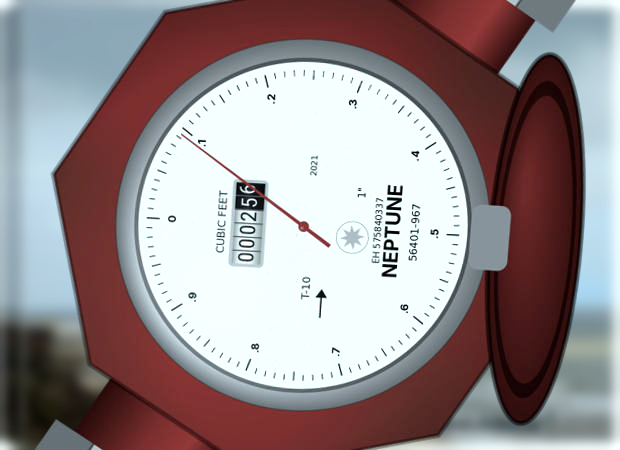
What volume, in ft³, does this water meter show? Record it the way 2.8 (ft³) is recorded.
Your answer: 256.09 (ft³)
